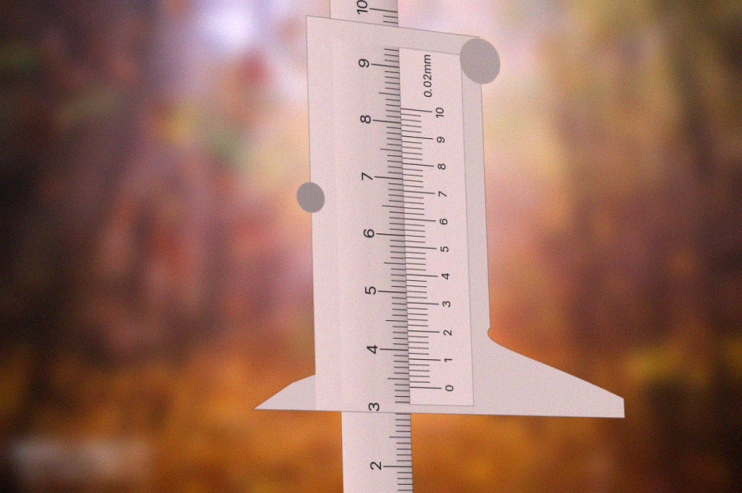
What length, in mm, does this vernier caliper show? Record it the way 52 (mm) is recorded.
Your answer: 33.6 (mm)
